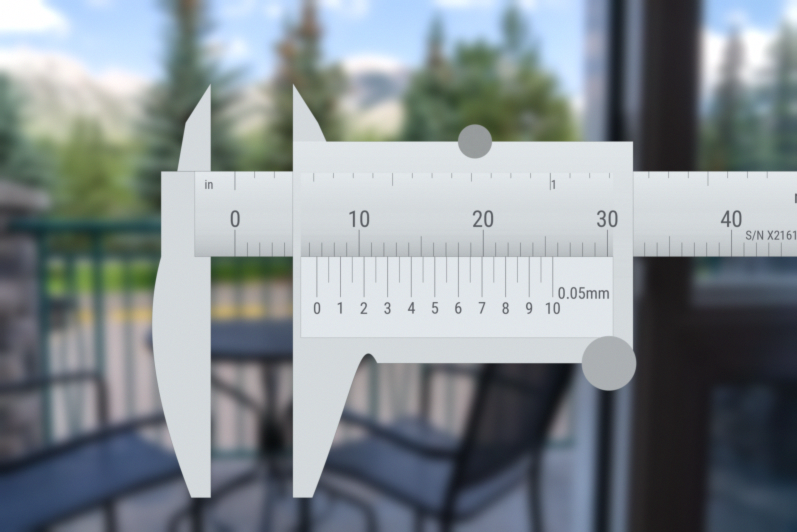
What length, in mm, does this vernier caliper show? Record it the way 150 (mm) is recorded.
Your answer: 6.6 (mm)
